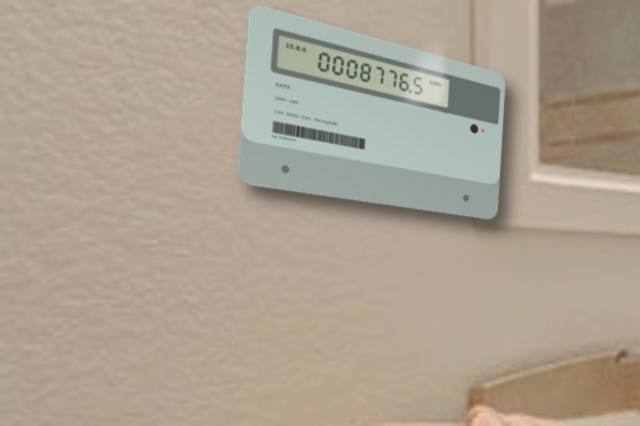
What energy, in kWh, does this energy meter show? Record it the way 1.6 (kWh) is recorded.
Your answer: 8776.5 (kWh)
